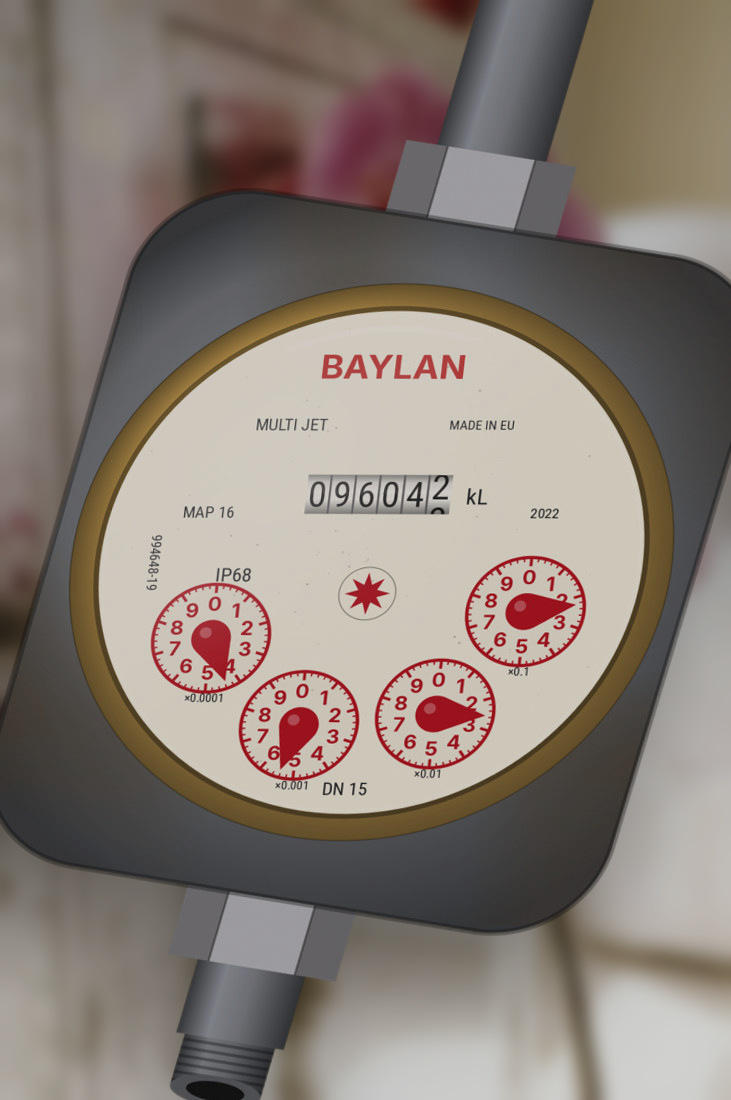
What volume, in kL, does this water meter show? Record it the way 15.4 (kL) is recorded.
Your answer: 96042.2254 (kL)
